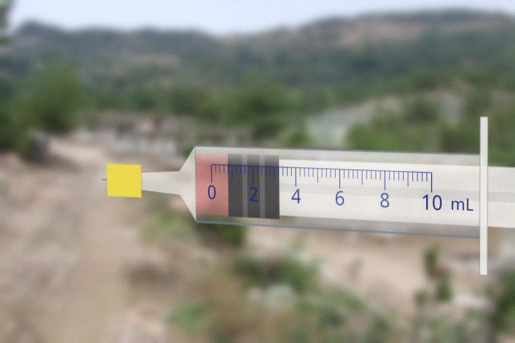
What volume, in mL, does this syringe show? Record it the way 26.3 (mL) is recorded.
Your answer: 0.8 (mL)
